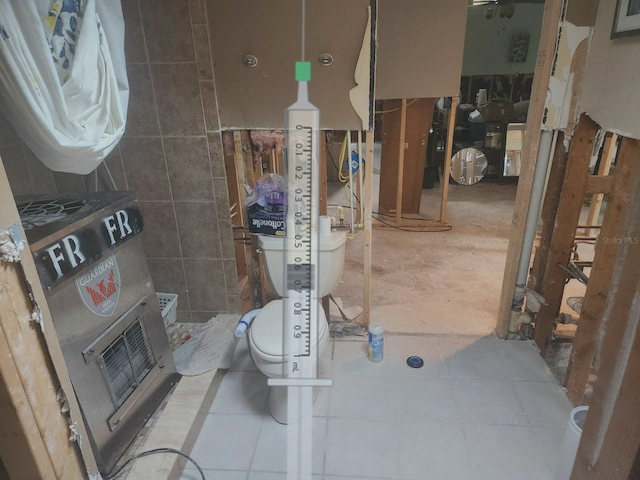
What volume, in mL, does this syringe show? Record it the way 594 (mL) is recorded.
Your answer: 0.6 (mL)
